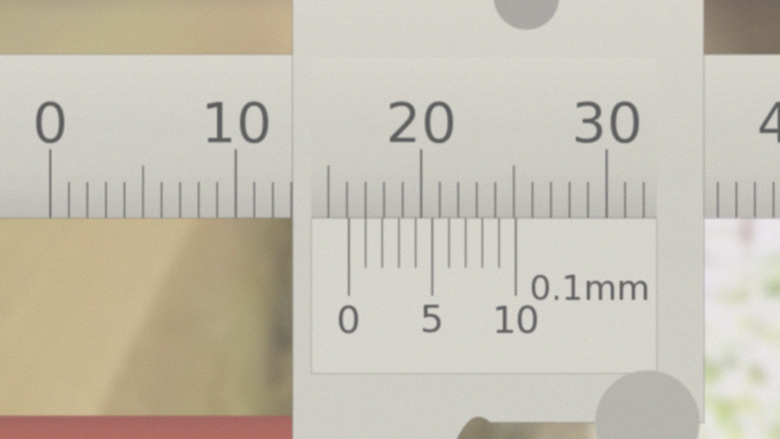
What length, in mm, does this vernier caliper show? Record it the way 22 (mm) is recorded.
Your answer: 16.1 (mm)
